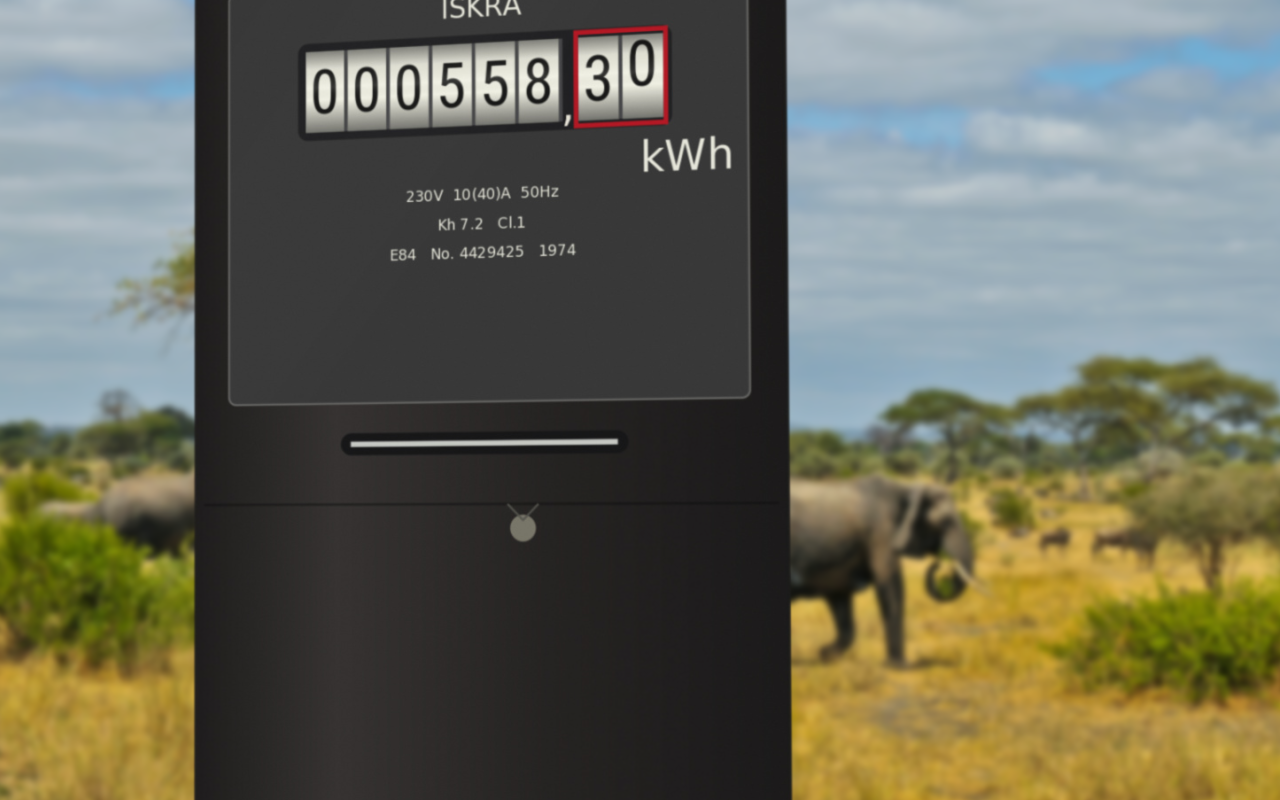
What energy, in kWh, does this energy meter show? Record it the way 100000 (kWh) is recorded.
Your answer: 558.30 (kWh)
